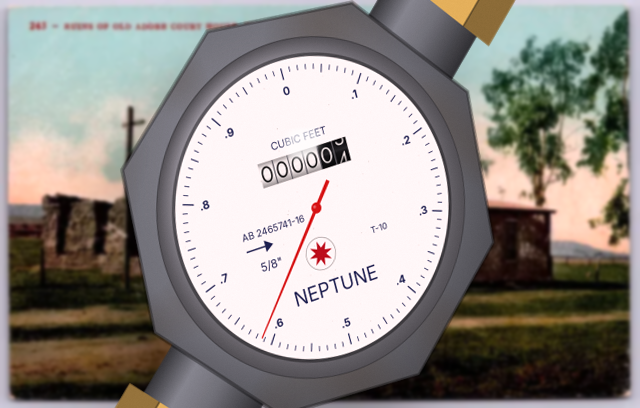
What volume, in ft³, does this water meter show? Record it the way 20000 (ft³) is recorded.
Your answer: 3.61 (ft³)
